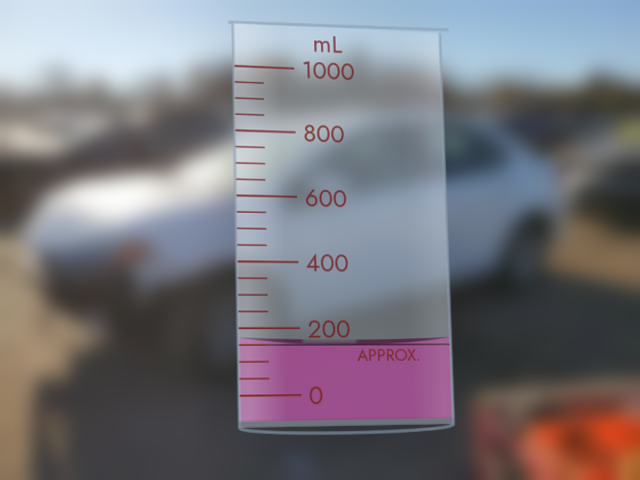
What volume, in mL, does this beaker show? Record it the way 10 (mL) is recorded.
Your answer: 150 (mL)
